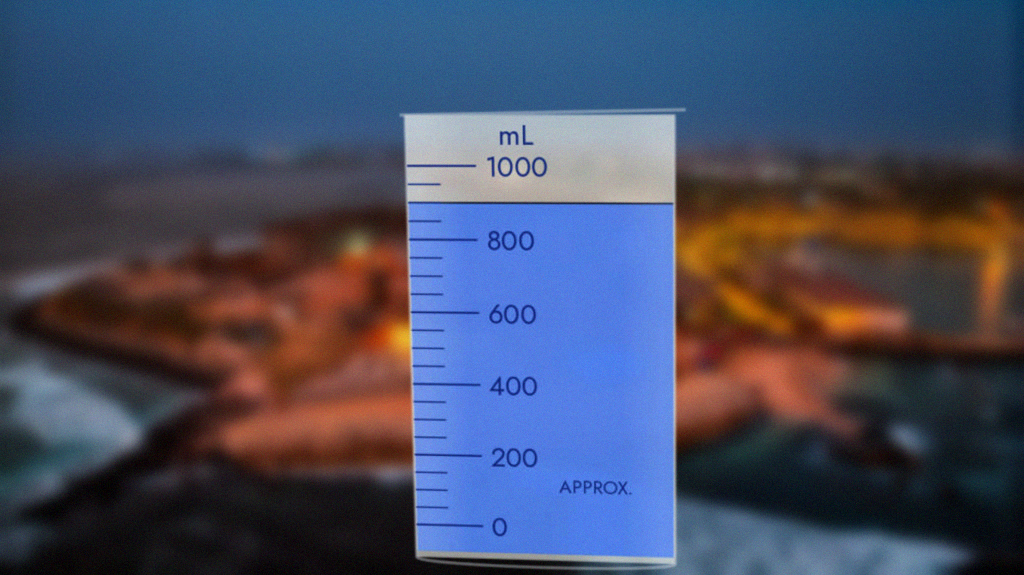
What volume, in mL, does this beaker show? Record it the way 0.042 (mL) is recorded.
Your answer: 900 (mL)
